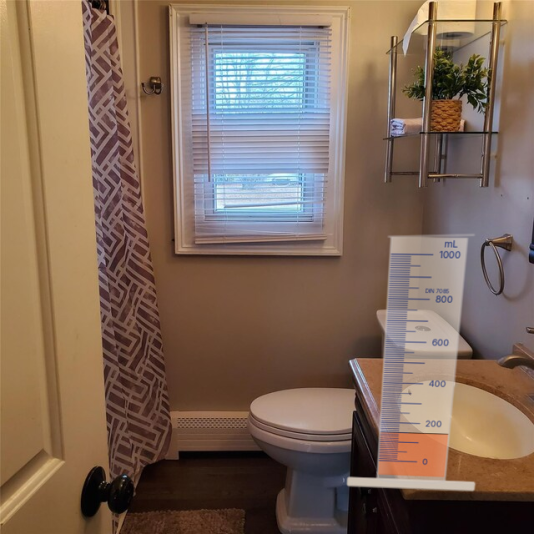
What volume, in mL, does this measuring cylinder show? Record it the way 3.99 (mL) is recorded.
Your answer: 150 (mL)
